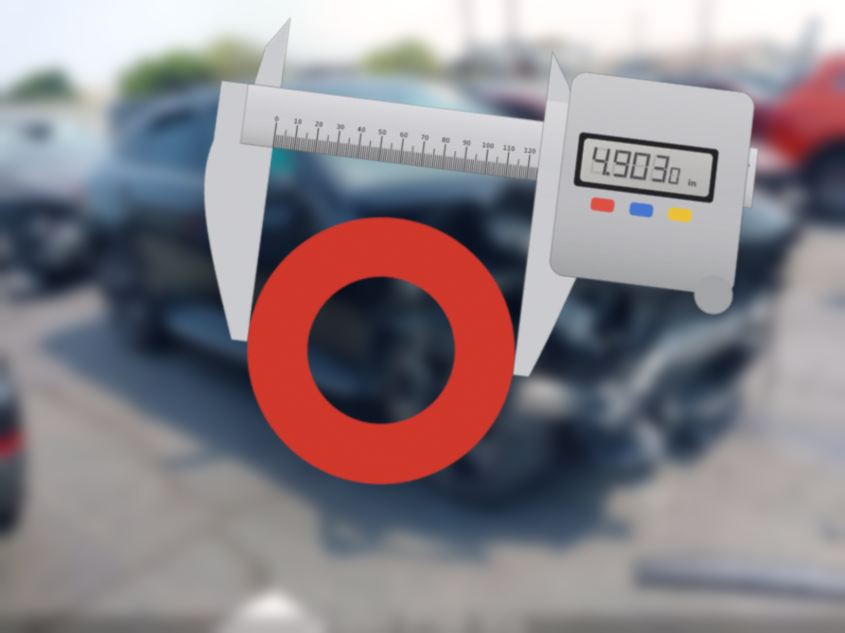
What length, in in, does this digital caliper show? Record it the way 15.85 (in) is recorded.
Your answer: 4.9030 (in)
